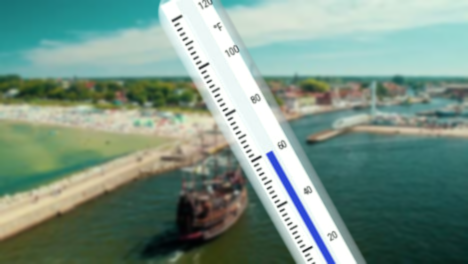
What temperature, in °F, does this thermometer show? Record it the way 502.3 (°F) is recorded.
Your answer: 60 (°F)
